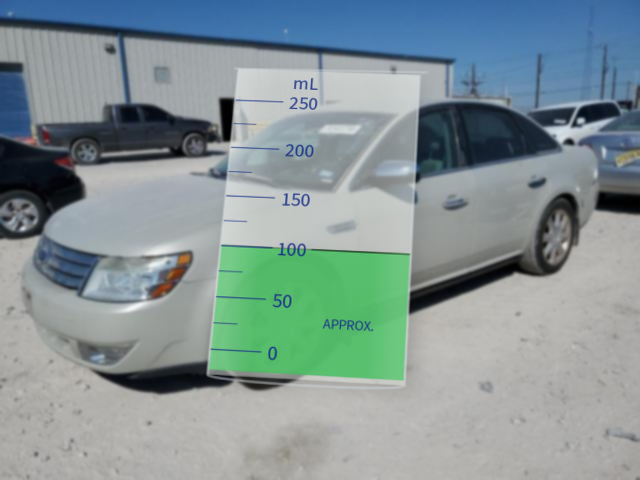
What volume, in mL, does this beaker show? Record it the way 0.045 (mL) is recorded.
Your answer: 100 (mL)
